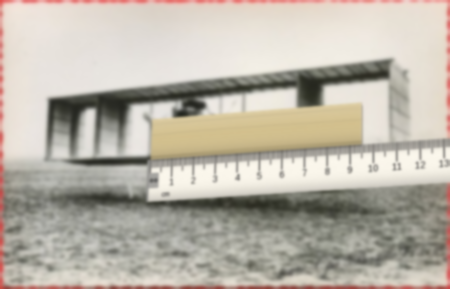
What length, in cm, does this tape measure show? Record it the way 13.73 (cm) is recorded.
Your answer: 9.5 (cm)
